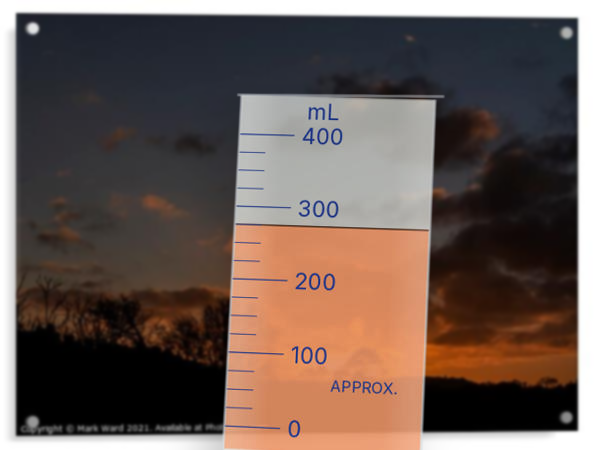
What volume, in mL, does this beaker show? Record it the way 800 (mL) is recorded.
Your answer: 275 (mL)
